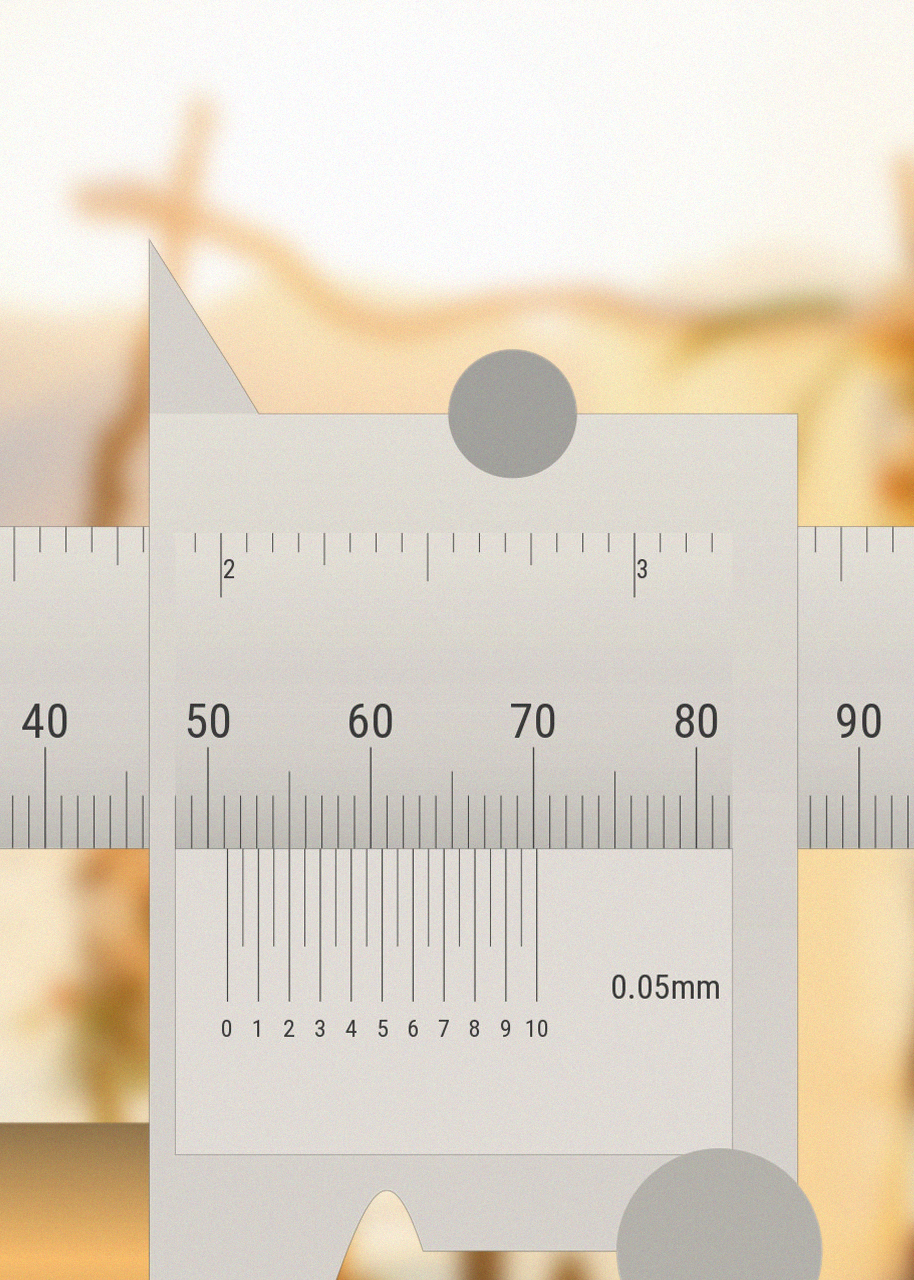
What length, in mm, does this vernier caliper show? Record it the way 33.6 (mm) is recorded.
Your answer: 51.2 (mm)
